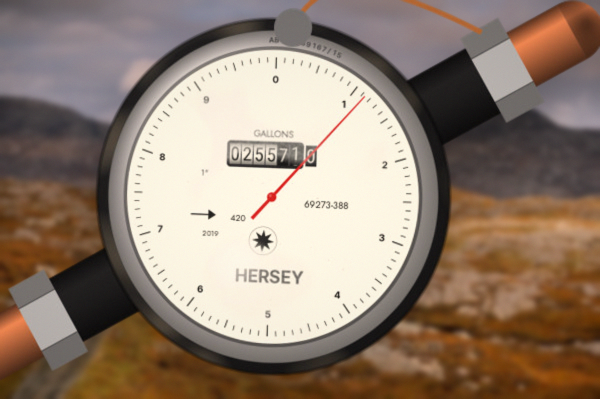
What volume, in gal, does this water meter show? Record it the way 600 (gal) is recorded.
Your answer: 255711.1 (gal)
